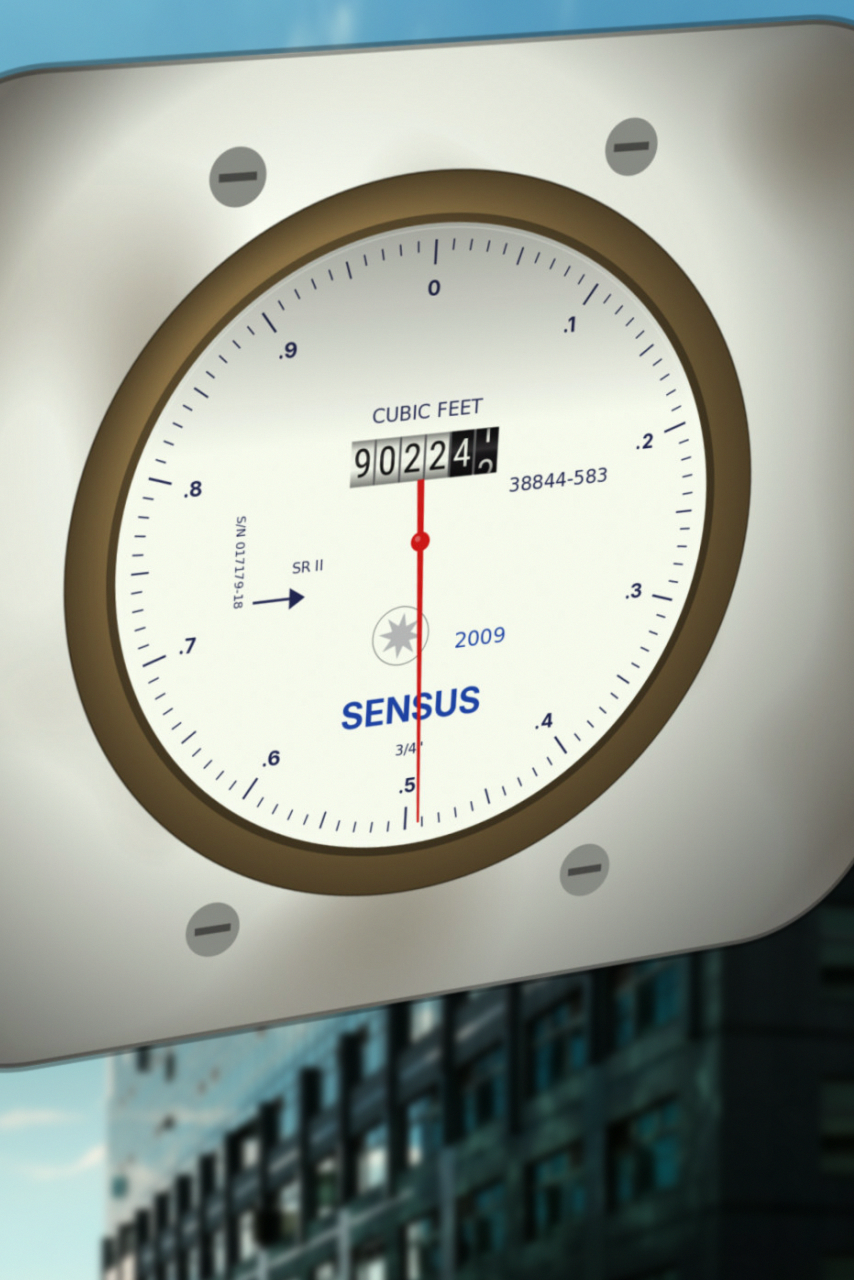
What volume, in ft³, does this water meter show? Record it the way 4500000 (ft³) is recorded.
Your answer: 902241.49 (ft³)
